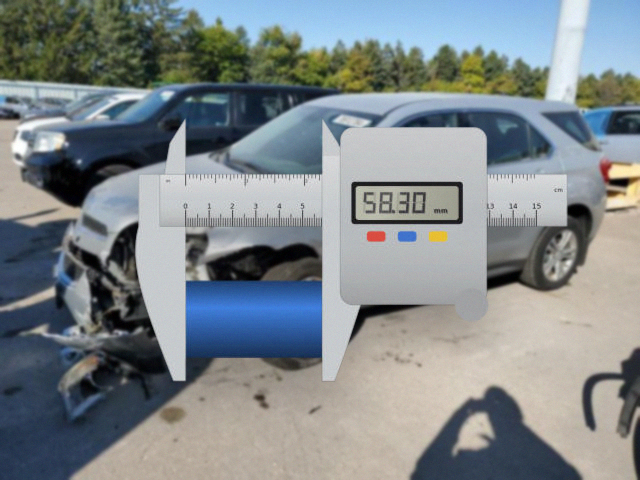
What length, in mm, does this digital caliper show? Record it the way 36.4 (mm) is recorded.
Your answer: 58.30 (mm)
